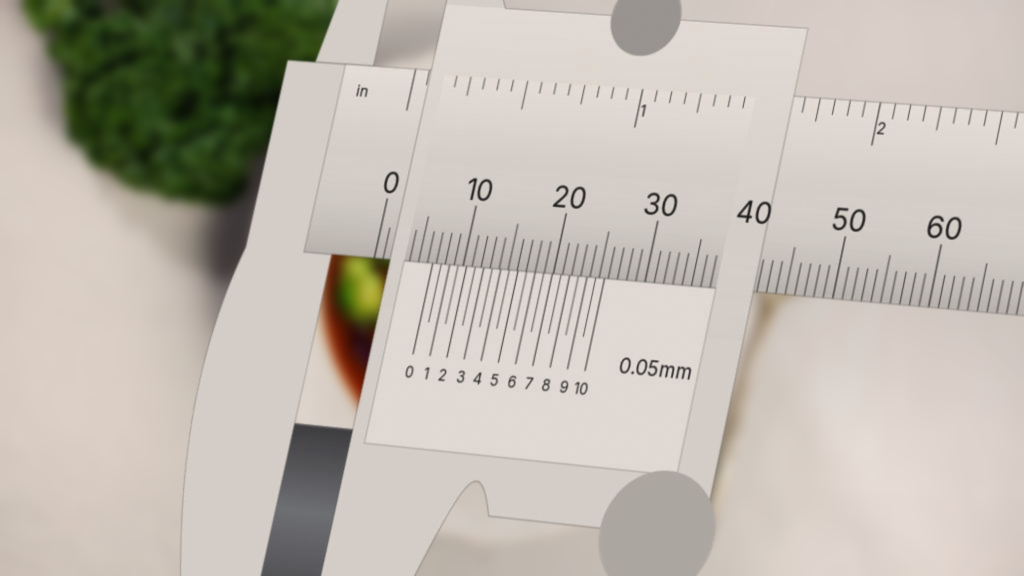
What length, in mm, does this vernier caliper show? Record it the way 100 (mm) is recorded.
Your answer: 6.6 (mm)
